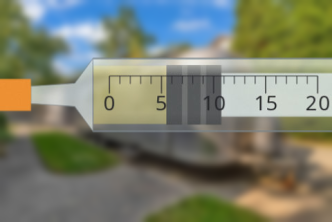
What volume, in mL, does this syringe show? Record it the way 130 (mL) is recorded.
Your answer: 5.5 (mL)
